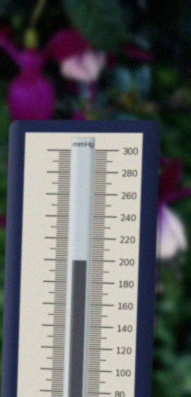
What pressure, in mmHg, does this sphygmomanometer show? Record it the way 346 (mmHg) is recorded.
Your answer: 200 (mmHg)
